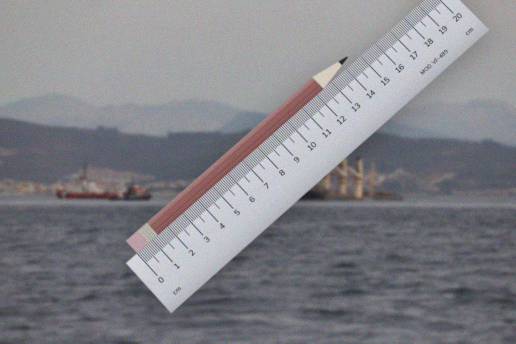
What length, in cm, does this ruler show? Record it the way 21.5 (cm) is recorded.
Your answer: 14.5 (cm)
